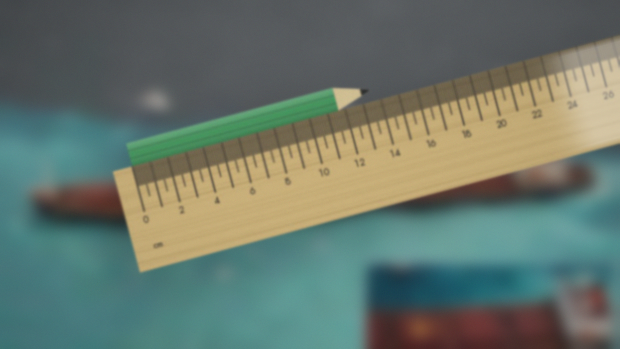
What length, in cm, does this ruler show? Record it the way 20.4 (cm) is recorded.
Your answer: 13.5 (cm)
